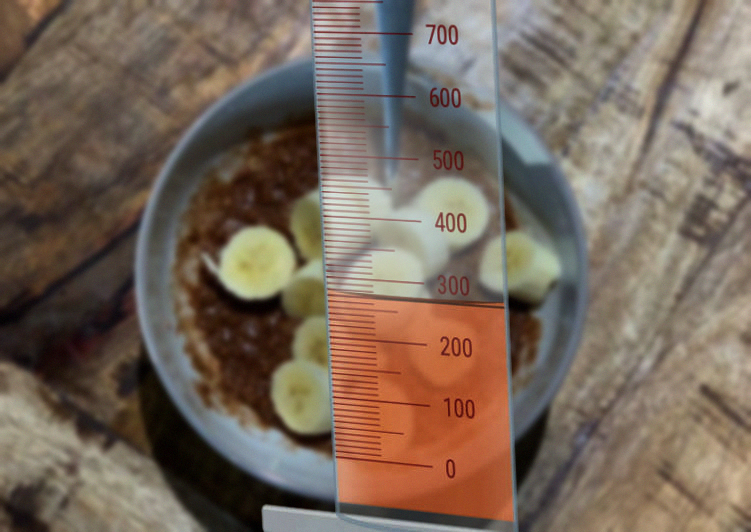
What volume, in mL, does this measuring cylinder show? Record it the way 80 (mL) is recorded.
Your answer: 270 (mL)
